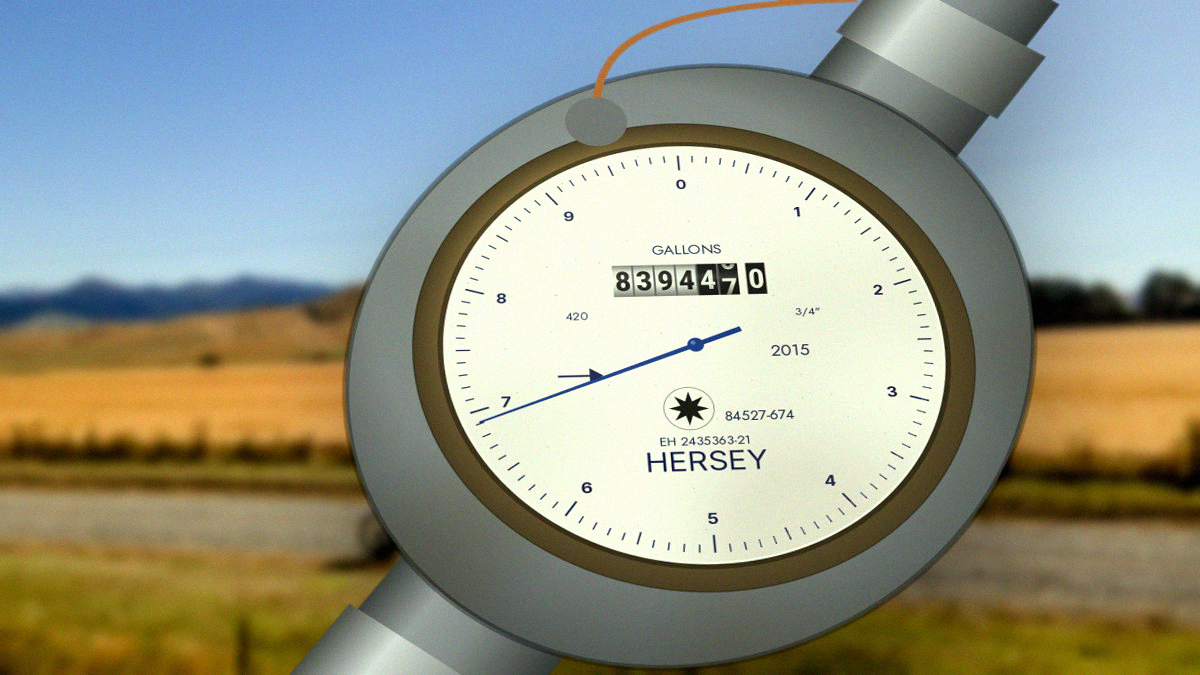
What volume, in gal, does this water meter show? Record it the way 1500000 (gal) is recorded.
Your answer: 8394466.9 (gal)
